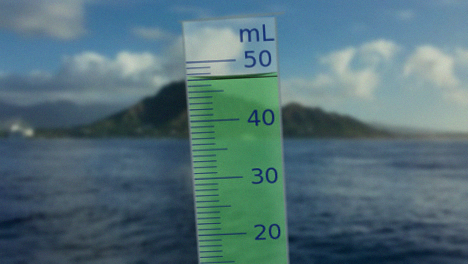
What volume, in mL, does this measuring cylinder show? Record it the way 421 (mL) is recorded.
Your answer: 47 (mL)
